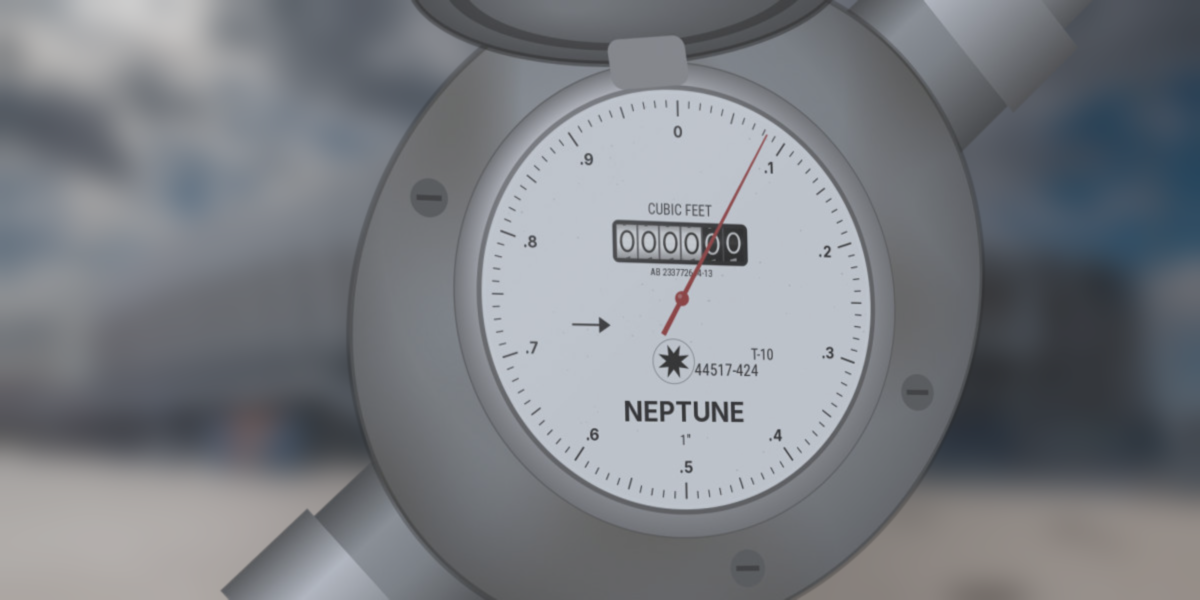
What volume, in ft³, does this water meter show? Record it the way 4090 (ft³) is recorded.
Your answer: 0.08 (ft³)
